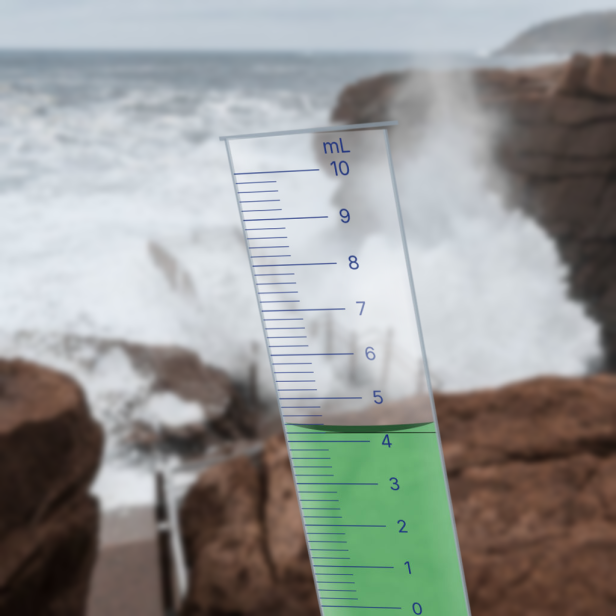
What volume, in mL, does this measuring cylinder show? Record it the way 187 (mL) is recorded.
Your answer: 4.2 (mL)
